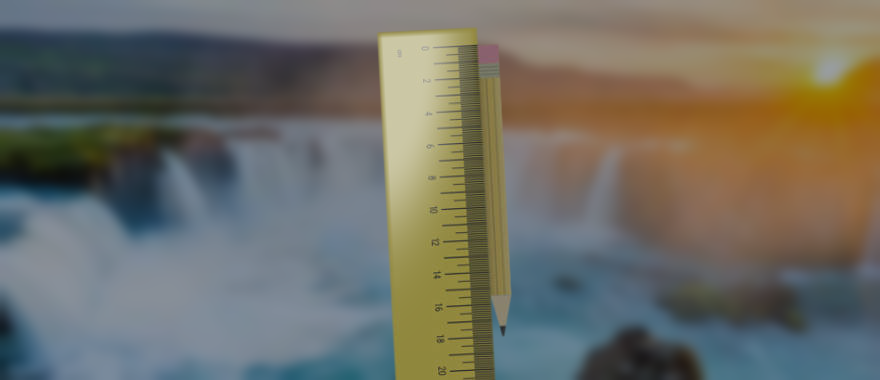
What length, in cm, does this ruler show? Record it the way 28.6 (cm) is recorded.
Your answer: 18 (cm)
